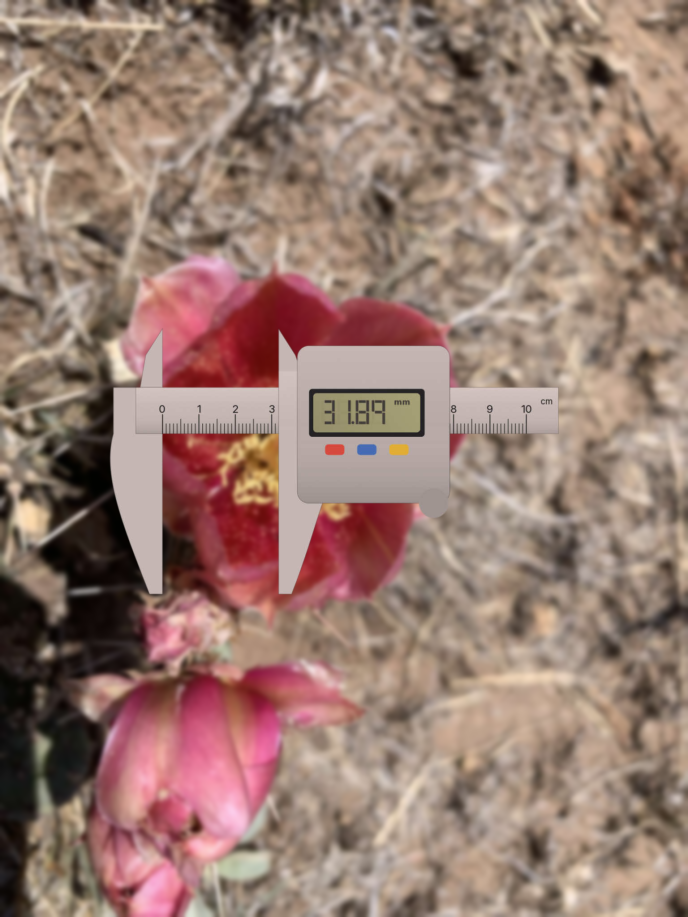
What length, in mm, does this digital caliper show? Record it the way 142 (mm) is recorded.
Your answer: 31.89 (mm)
